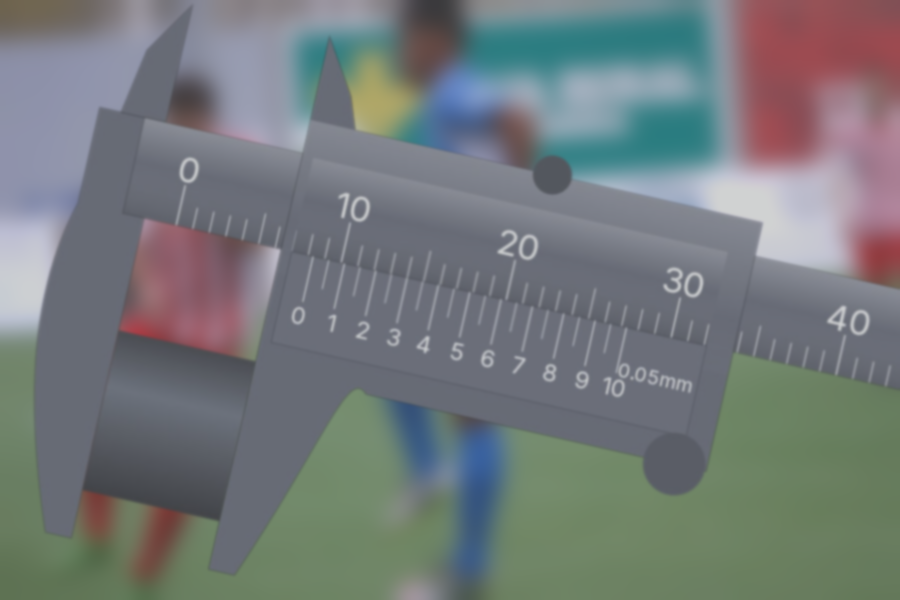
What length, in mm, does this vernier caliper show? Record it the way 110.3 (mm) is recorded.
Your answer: 8.3 (mm)
